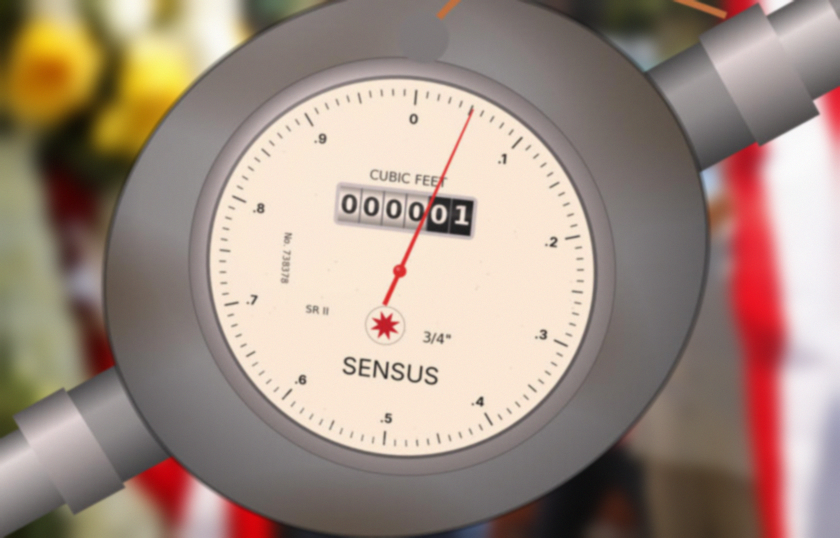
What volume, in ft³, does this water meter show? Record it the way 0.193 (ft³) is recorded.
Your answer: 1.05 (ft³)
